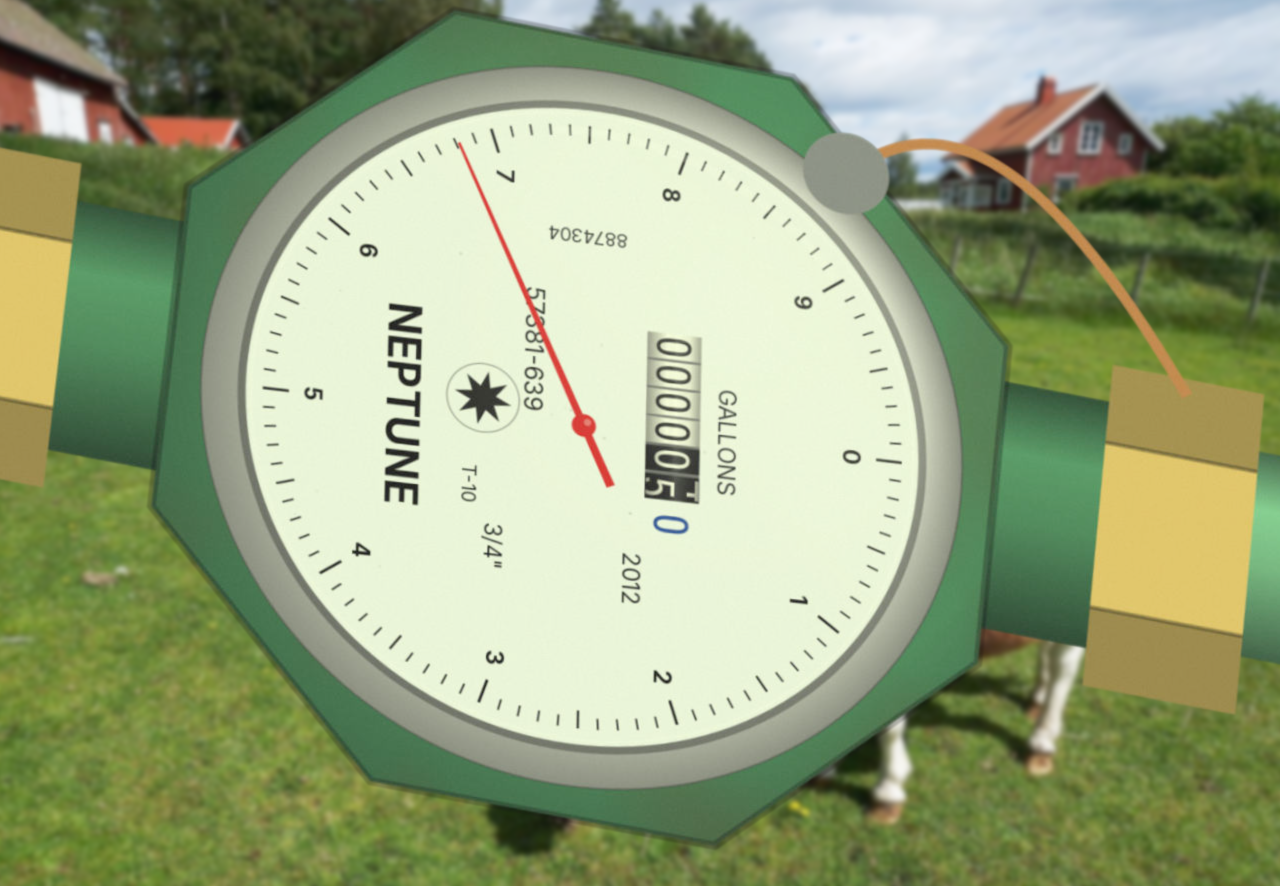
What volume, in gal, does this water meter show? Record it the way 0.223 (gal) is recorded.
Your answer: 46.8 (gal)
